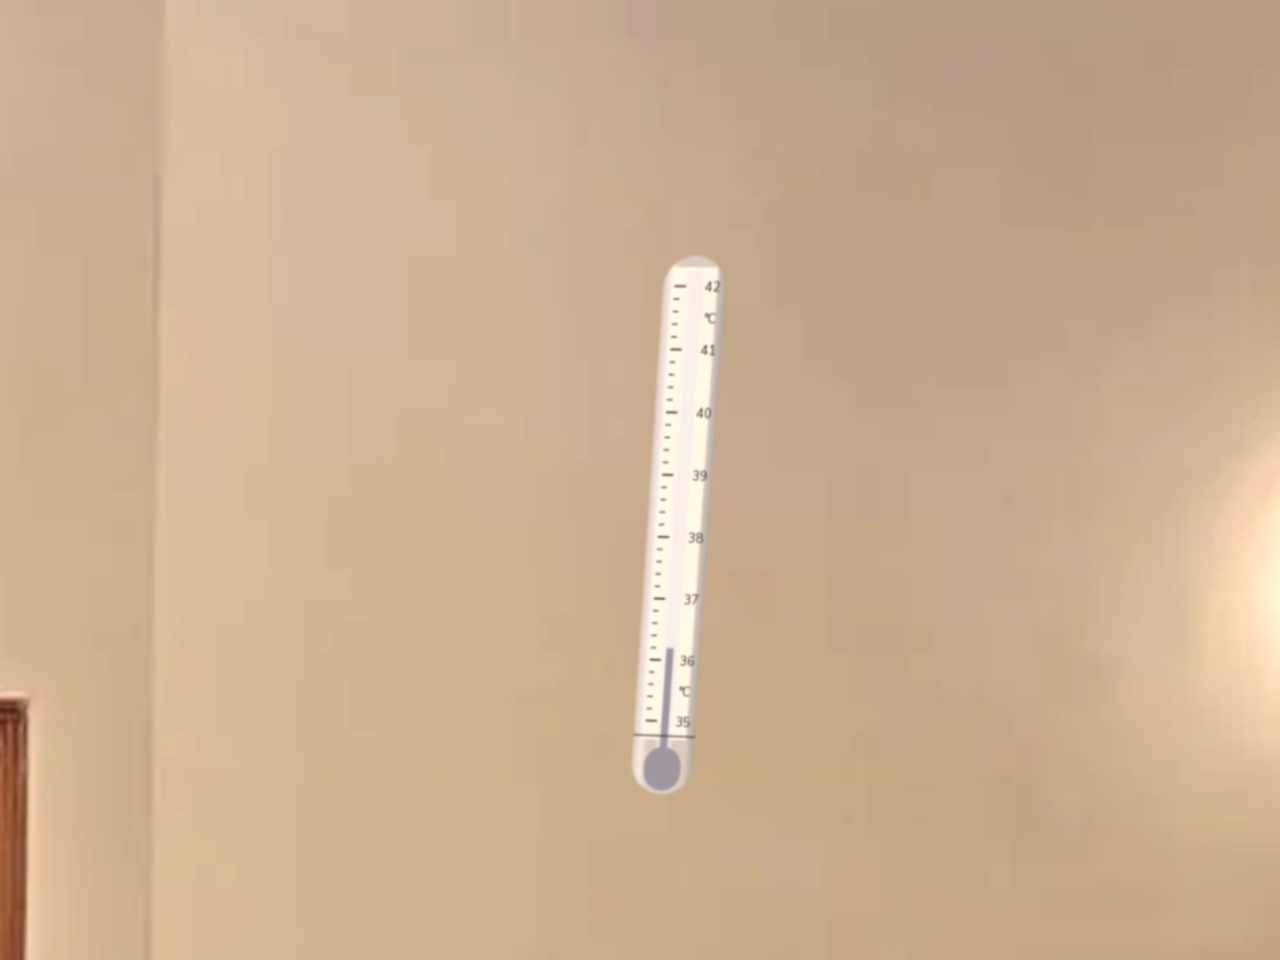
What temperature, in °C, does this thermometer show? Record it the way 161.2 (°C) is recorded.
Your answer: 36.2 (°C)
